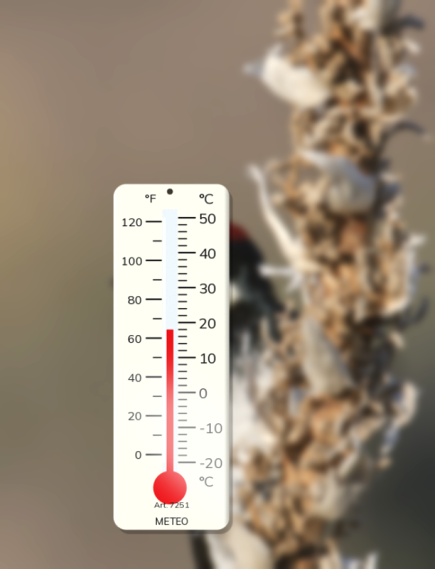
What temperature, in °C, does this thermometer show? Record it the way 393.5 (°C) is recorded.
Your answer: 18 (°C)
